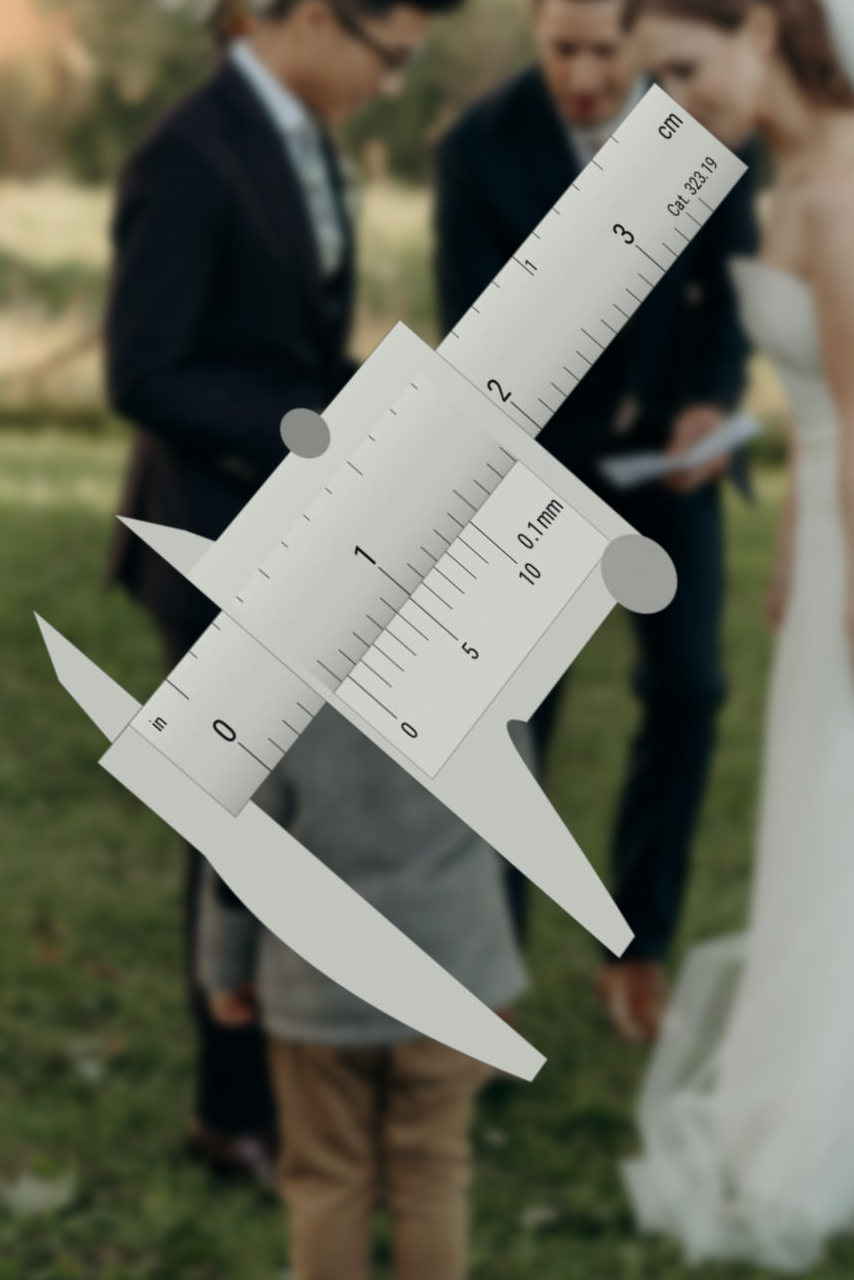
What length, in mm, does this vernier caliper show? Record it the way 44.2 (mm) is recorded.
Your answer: 5.4 (mm)
